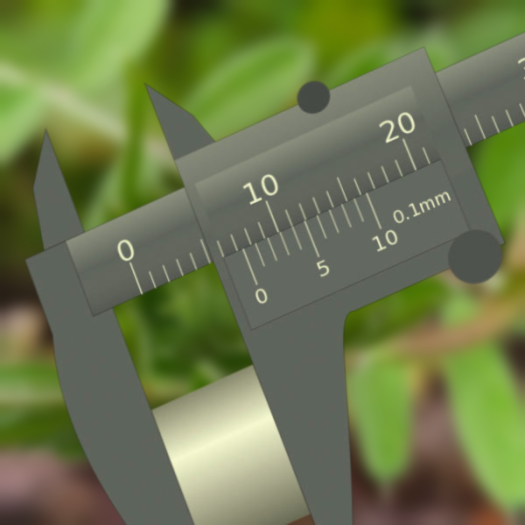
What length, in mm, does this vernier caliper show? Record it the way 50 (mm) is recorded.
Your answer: 7.4 (mm)
